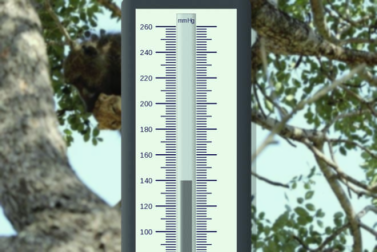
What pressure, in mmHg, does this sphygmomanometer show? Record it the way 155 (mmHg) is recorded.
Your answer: 140 (mmHg)
